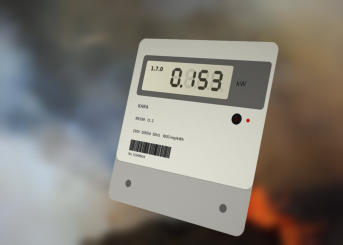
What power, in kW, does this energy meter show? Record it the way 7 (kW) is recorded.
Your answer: 0.153 (kW)
